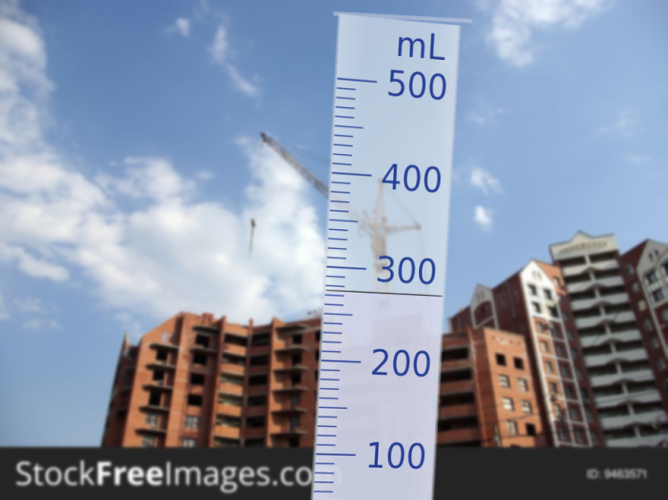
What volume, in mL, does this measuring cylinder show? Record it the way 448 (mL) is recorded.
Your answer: 275 (mL)
